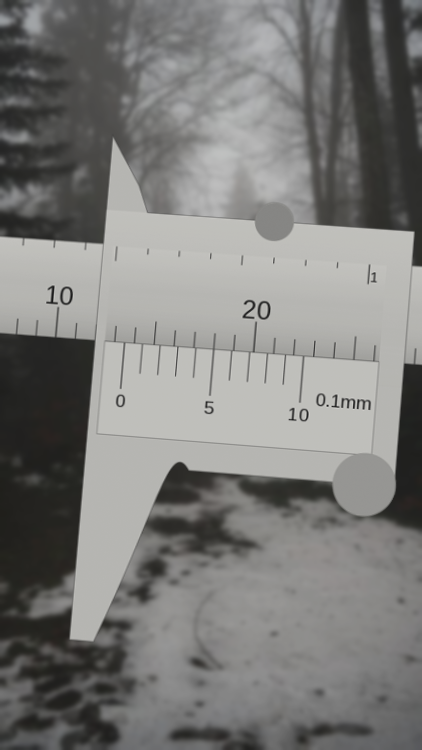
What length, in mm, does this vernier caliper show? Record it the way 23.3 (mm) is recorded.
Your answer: 13.5 (mm)
